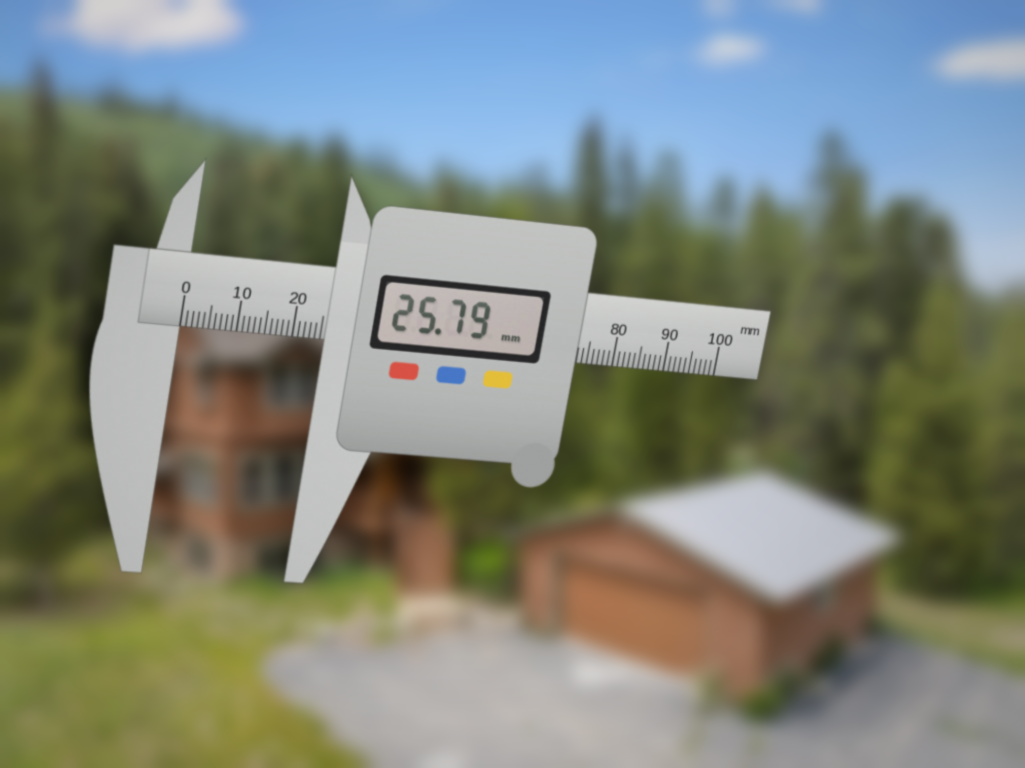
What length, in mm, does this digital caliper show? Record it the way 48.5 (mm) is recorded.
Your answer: 25.79 (mm)
